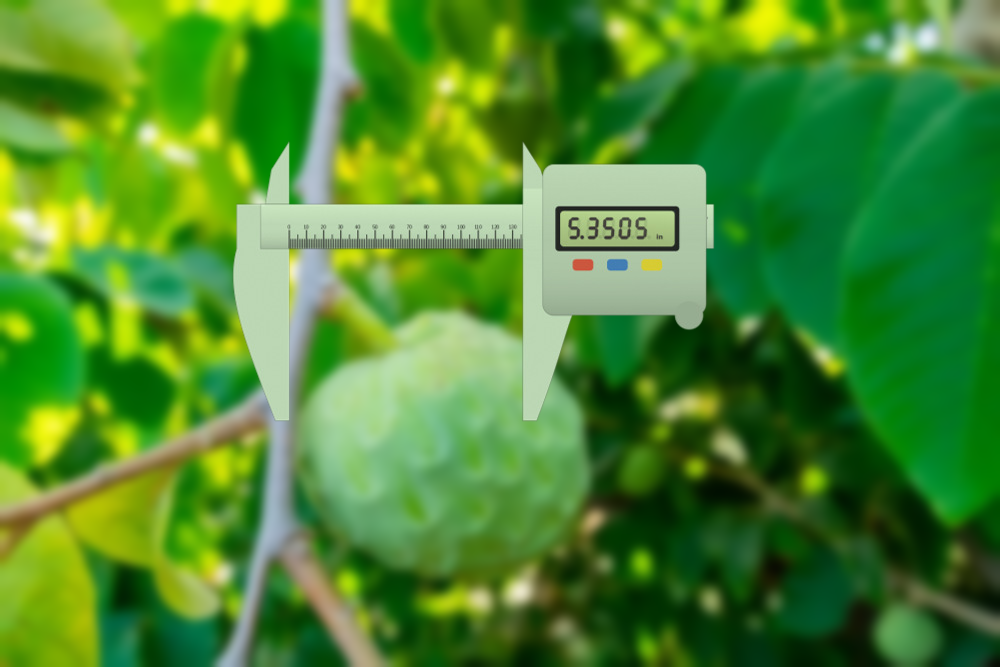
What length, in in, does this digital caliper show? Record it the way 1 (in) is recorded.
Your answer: 5.3505 (in)
